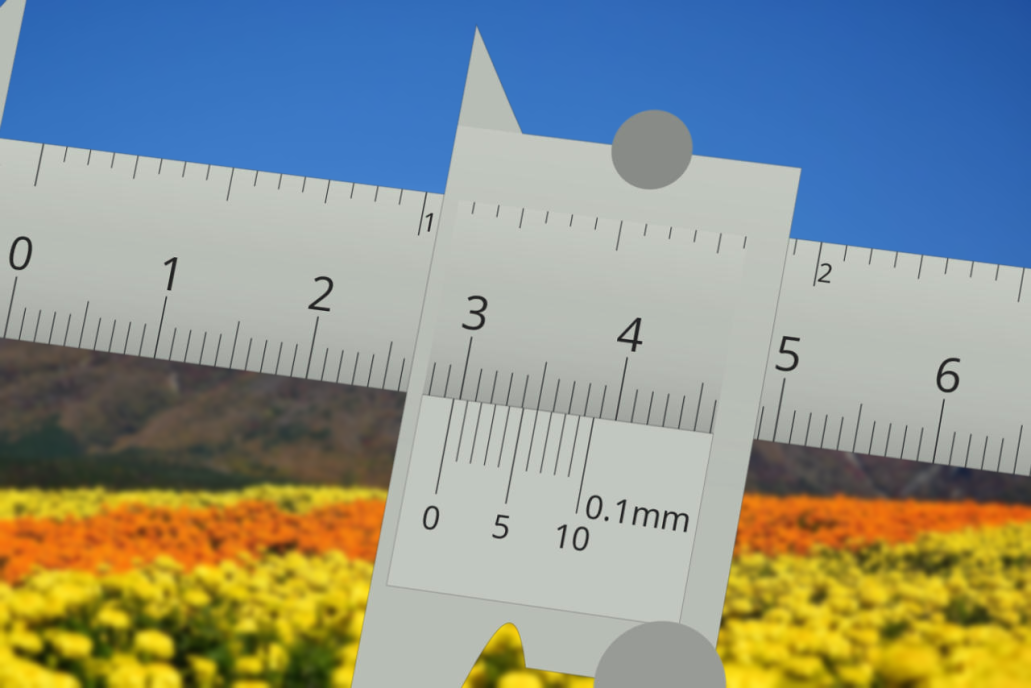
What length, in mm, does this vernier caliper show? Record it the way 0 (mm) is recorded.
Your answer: 29.6 (mm)
